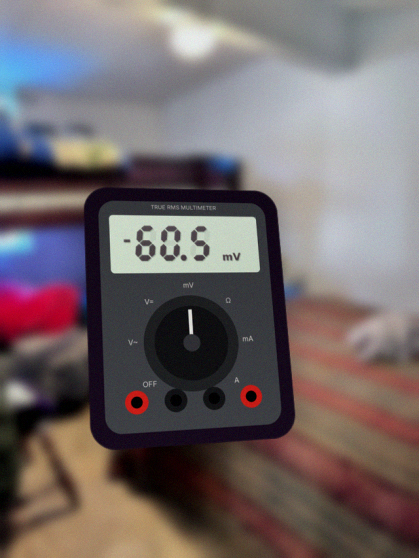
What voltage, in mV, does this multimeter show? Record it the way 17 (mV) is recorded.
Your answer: -60.5 (mV)
